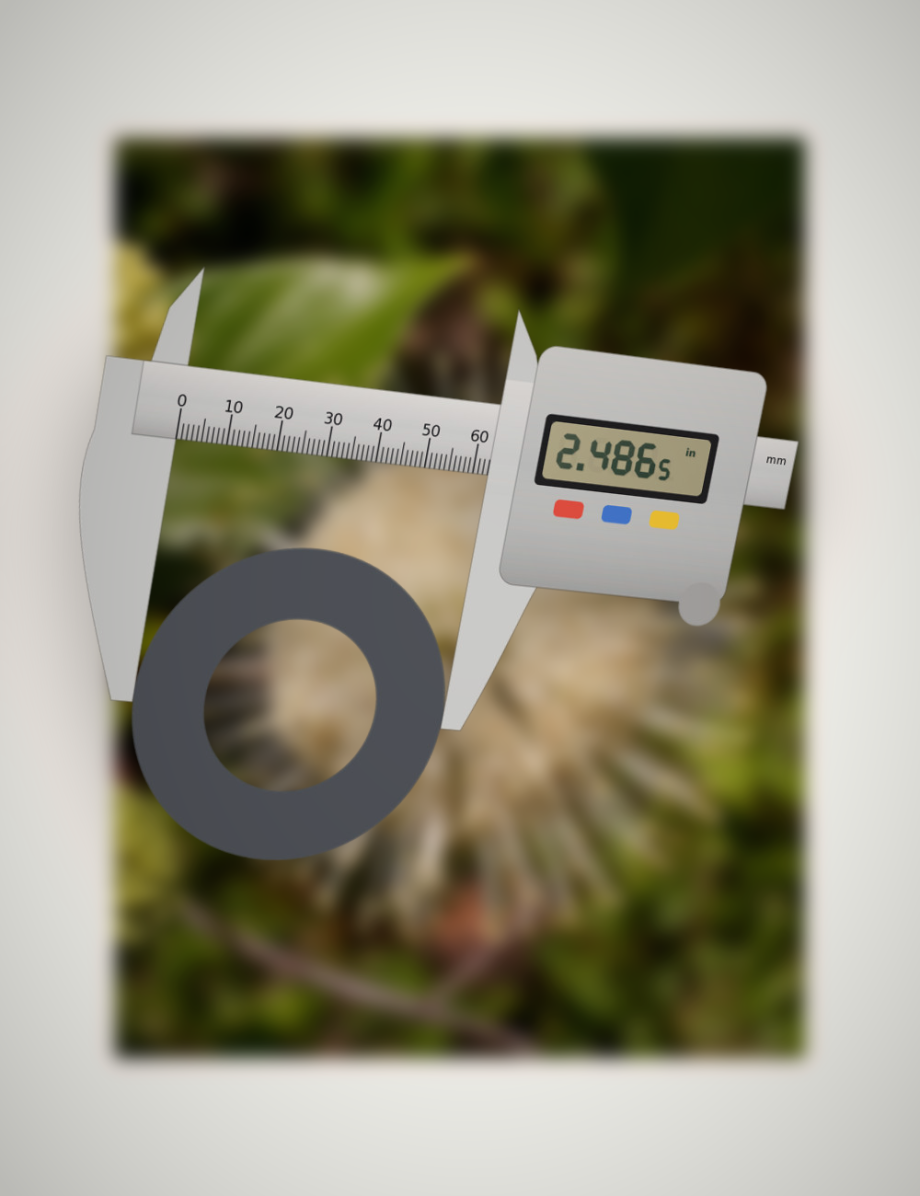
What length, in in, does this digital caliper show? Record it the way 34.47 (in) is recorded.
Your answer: 2.4865 (in)
